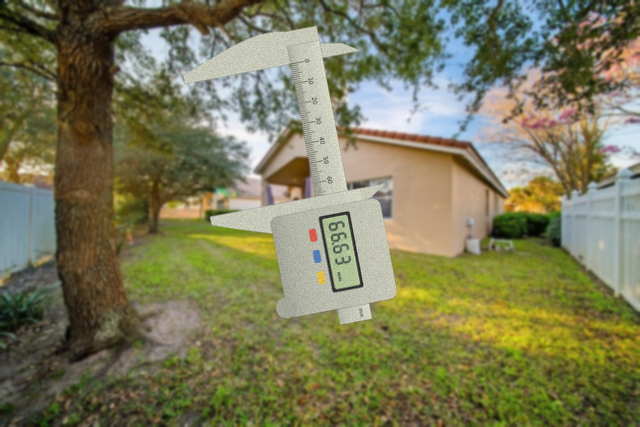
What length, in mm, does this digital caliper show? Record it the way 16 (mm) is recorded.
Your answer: 66.63 (mm)
